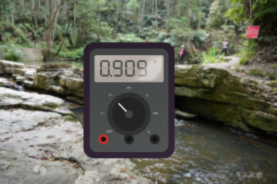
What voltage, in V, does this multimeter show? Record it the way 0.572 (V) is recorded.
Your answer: 0.909 (V)
